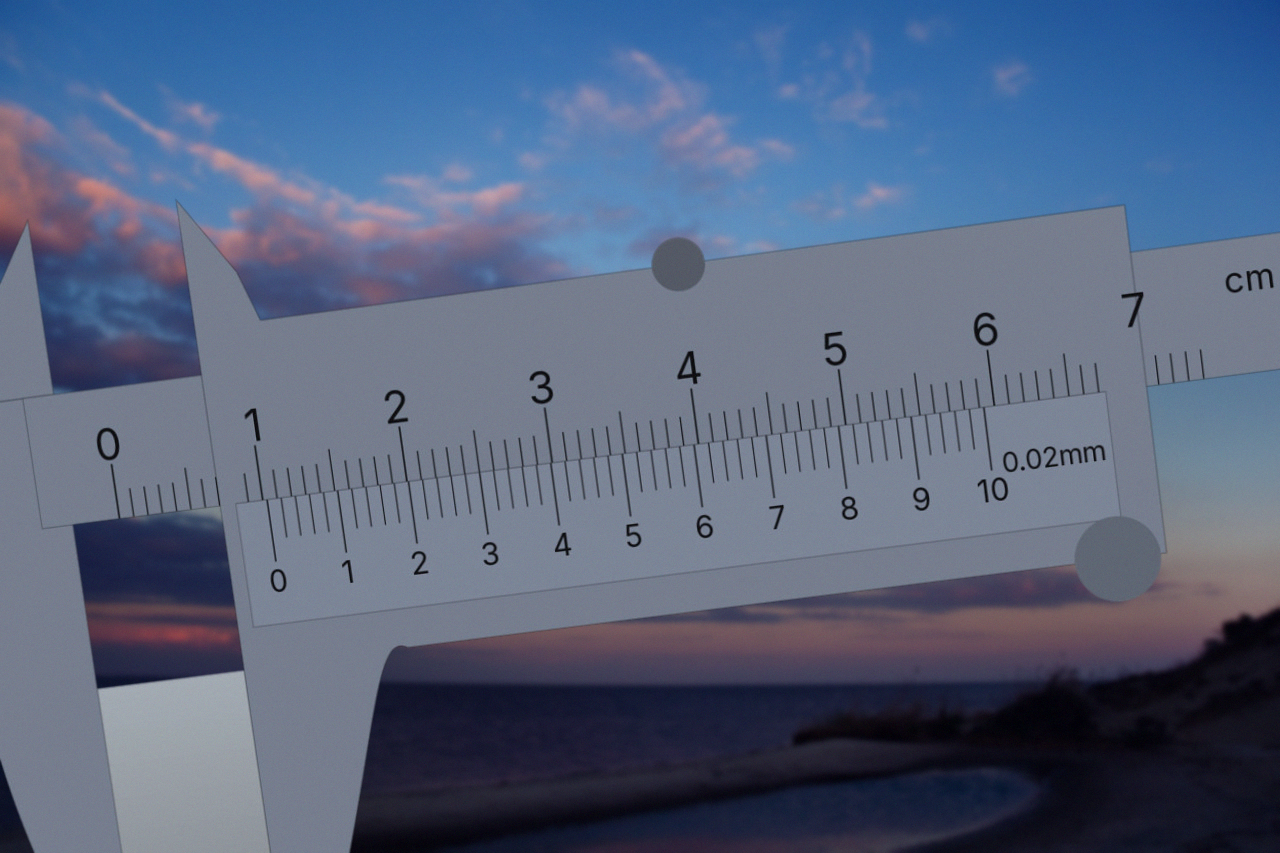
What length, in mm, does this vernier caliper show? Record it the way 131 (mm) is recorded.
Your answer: 10.3 (mm)
